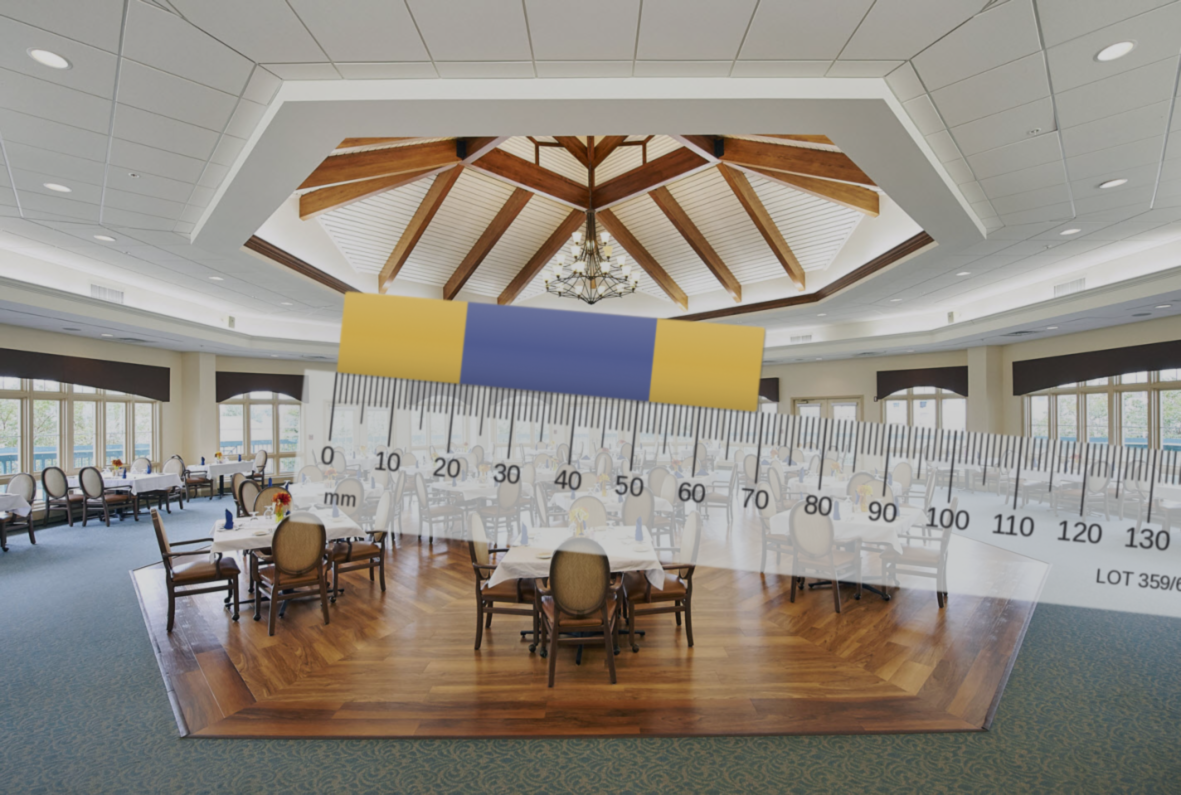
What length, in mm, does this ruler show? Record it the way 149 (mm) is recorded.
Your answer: 69 (mm)
